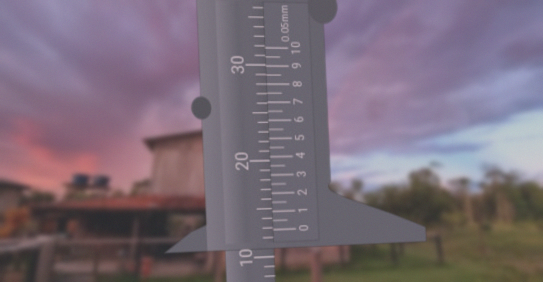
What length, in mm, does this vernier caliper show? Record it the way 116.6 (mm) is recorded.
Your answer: 12.8 (mm)
